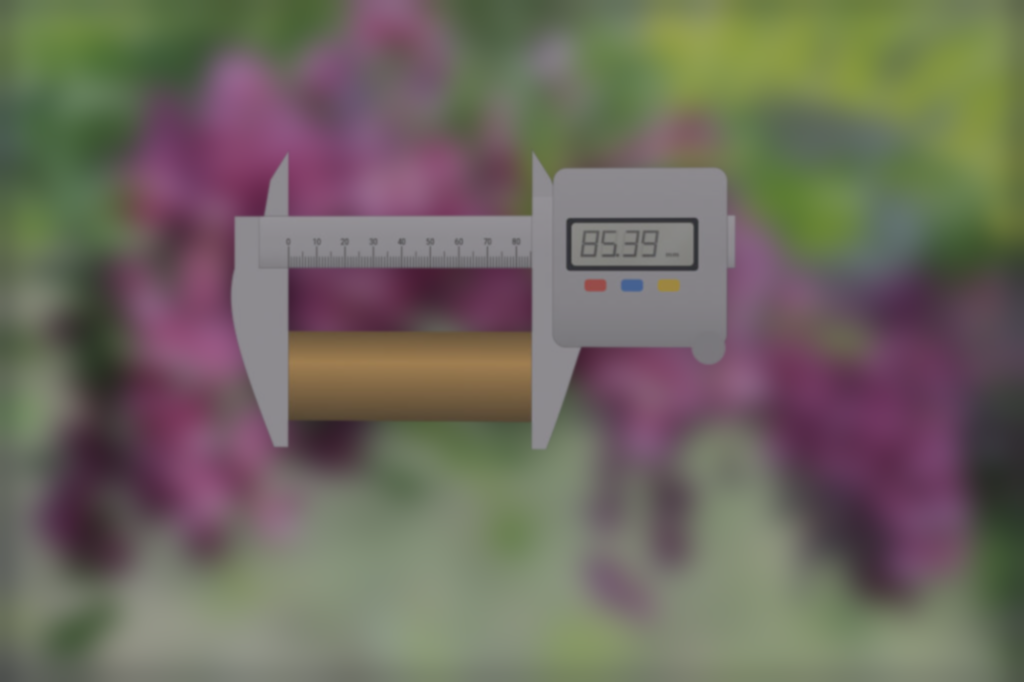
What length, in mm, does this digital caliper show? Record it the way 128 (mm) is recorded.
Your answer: 85.39 (mm)
